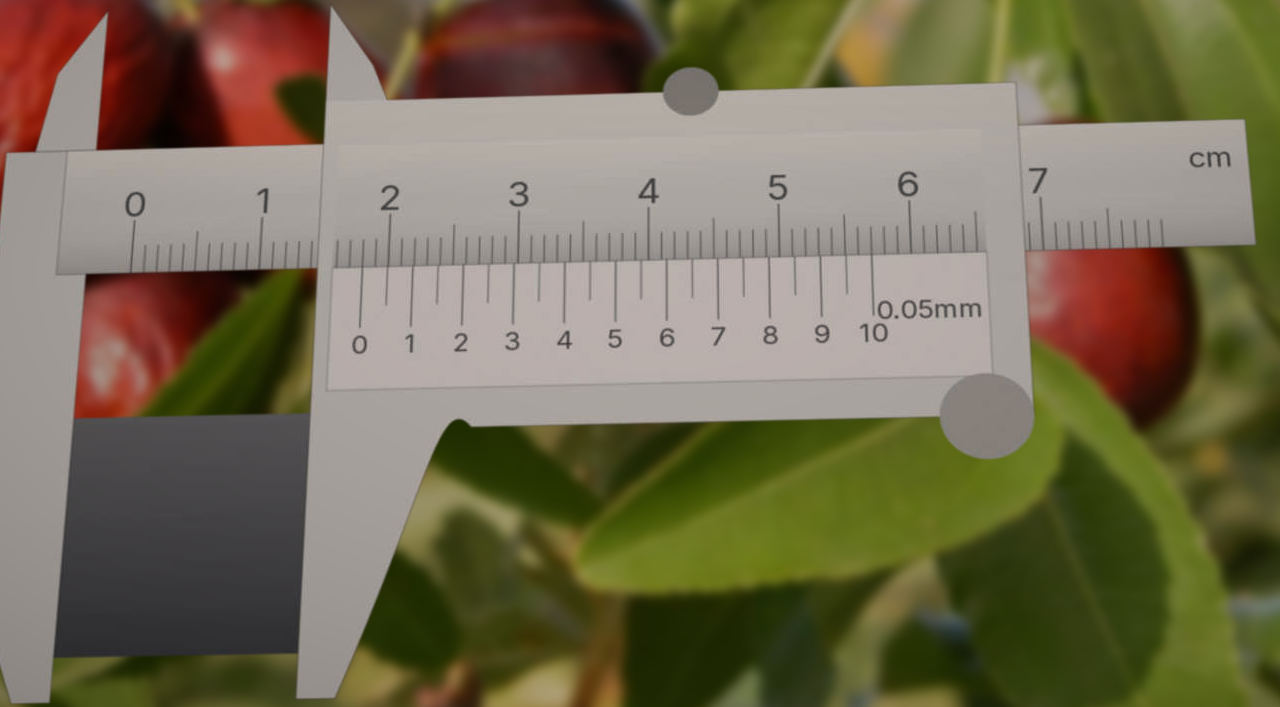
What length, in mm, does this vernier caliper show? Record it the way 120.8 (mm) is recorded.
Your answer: 18.0 (mm)
